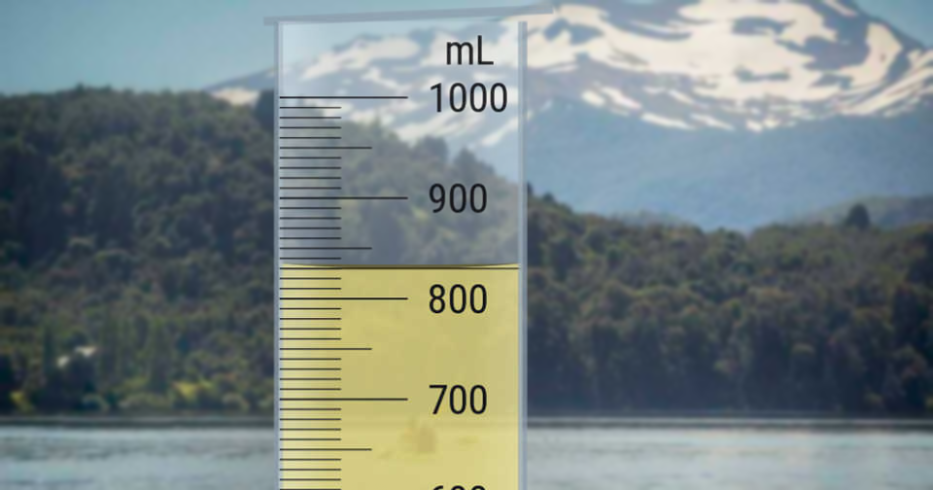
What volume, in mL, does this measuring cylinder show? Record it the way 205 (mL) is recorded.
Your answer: 830 (mL)
